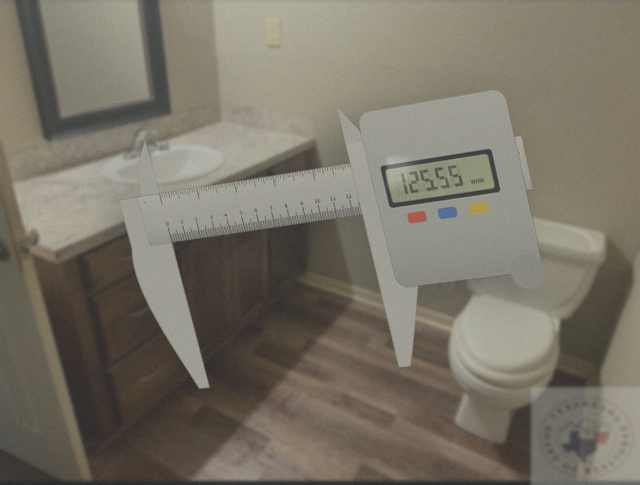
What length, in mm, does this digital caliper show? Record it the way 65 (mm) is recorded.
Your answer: 125.55 (mm)
